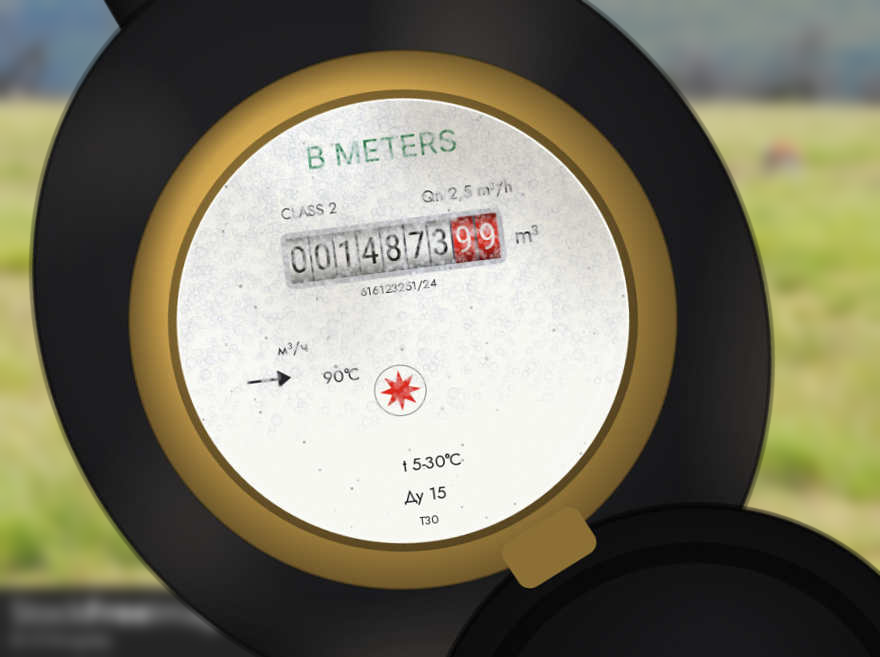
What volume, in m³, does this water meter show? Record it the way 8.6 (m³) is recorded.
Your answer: 14873.99 (m³)
